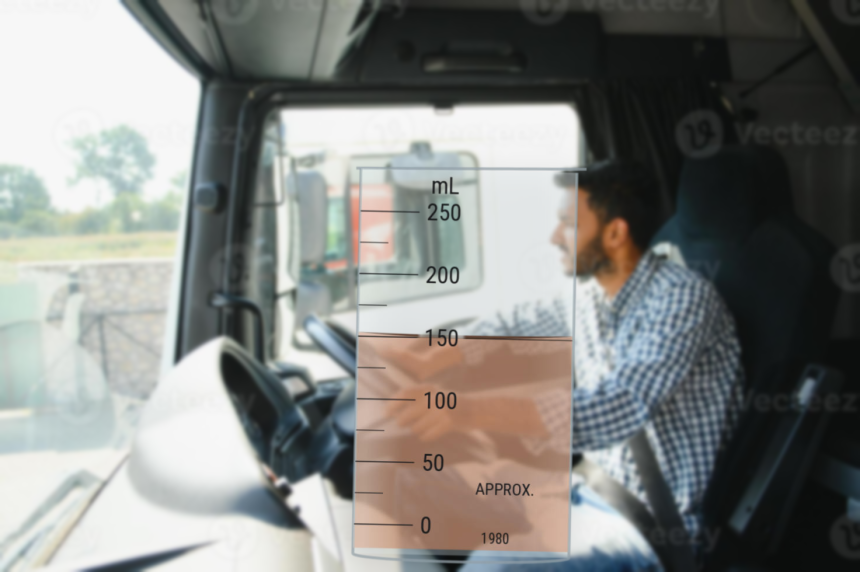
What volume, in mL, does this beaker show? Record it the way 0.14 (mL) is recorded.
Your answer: 150 (mL)
